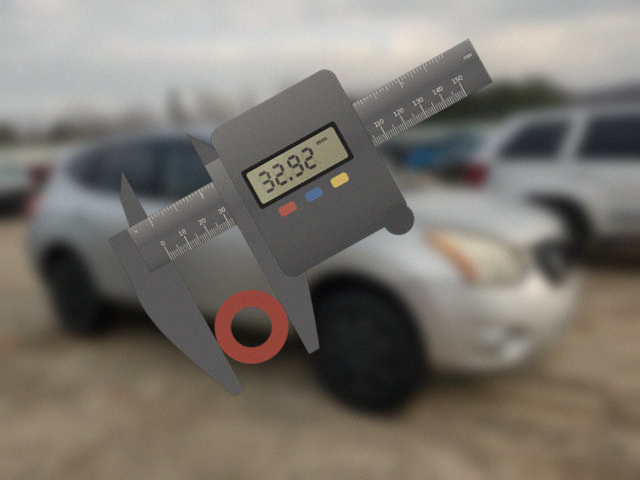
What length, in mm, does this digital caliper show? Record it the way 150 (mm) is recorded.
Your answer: 32.92 (mm)
